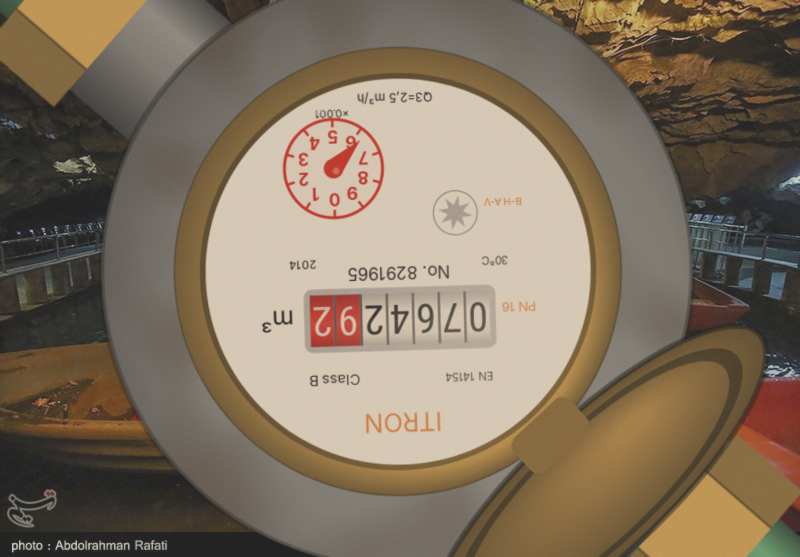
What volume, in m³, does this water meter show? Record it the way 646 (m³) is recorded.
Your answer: 7642.926 (m³)
